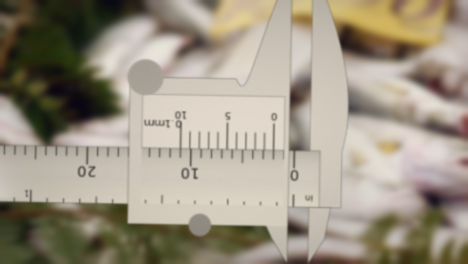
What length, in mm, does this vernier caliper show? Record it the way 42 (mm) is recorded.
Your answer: 2.0 (mm)
